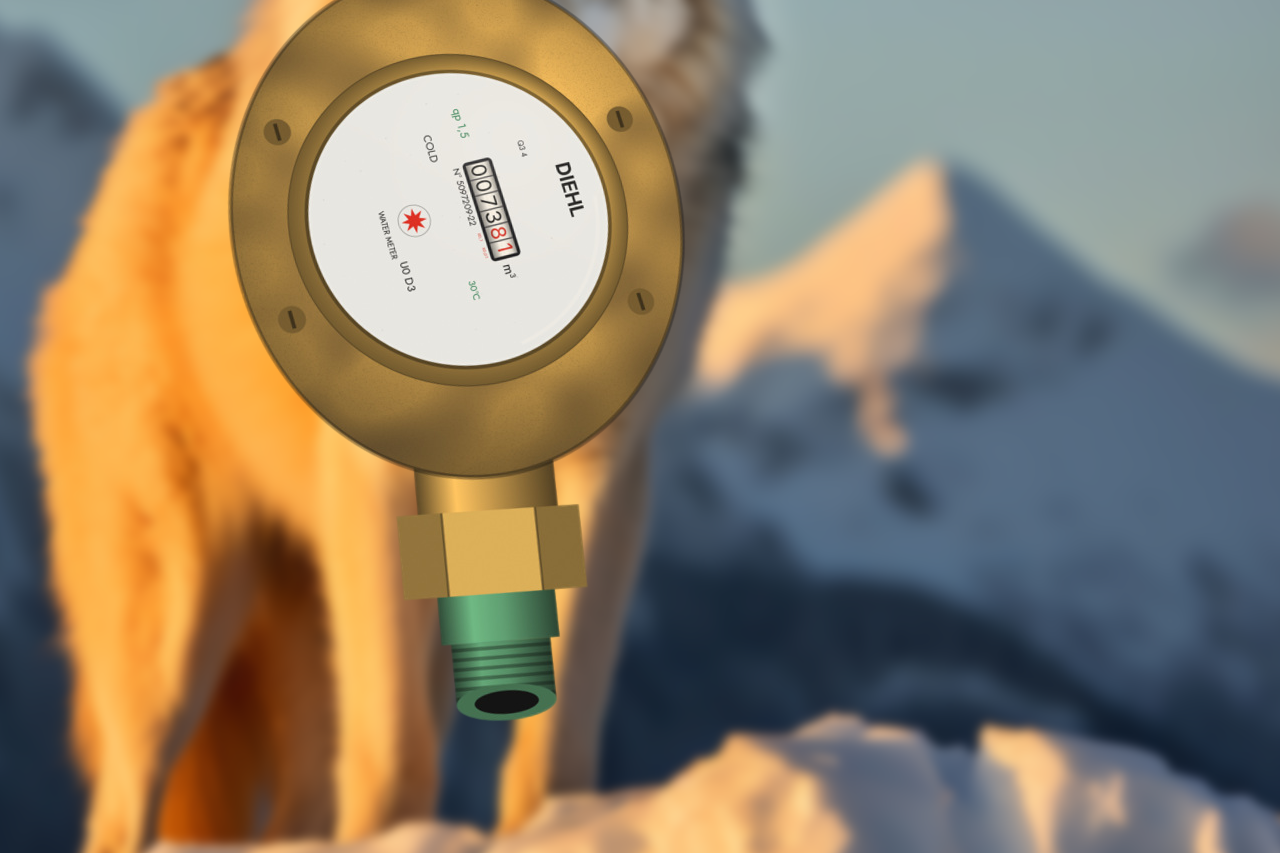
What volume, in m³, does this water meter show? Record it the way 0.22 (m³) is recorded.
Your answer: 73.81 (m³)
